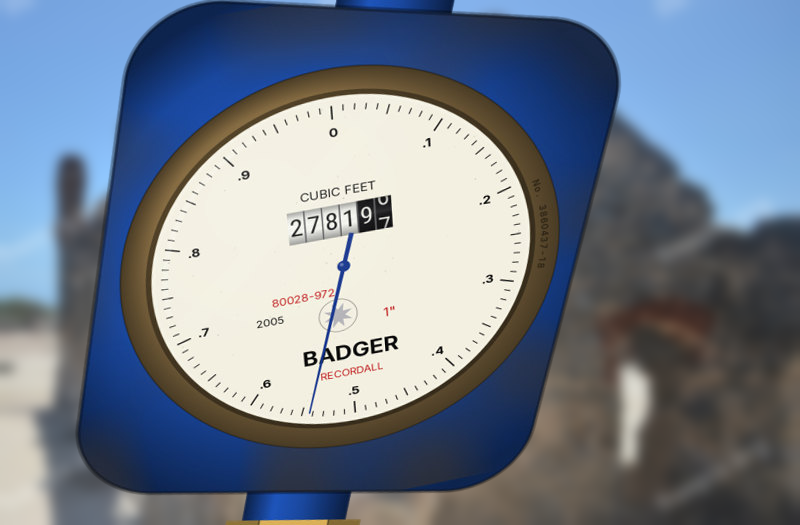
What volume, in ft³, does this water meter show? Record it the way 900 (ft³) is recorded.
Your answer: 278196.54 (ft³)
